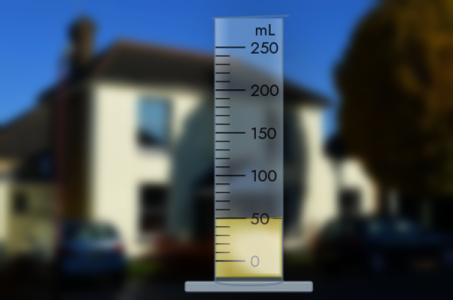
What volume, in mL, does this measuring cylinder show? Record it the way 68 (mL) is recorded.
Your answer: 50 (mL)
